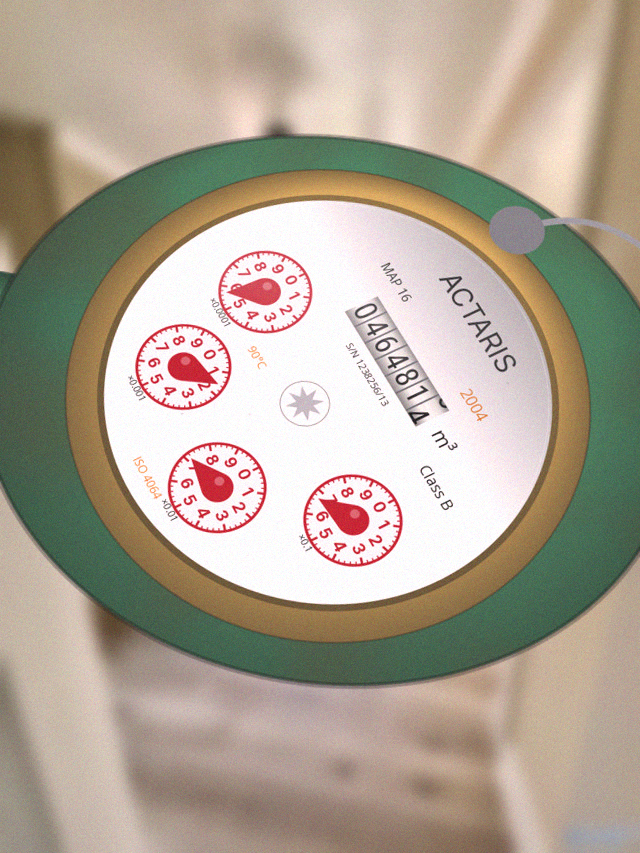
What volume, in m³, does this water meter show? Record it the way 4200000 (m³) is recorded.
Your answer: 464813.6715 (m³)
